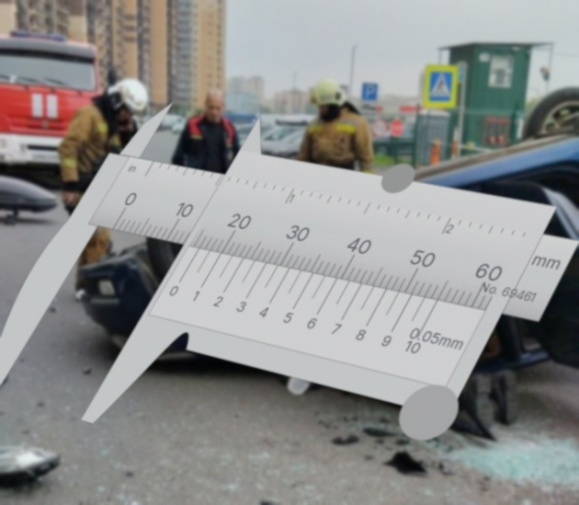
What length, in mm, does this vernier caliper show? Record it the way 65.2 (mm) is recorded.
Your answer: 16.0 (mm)
